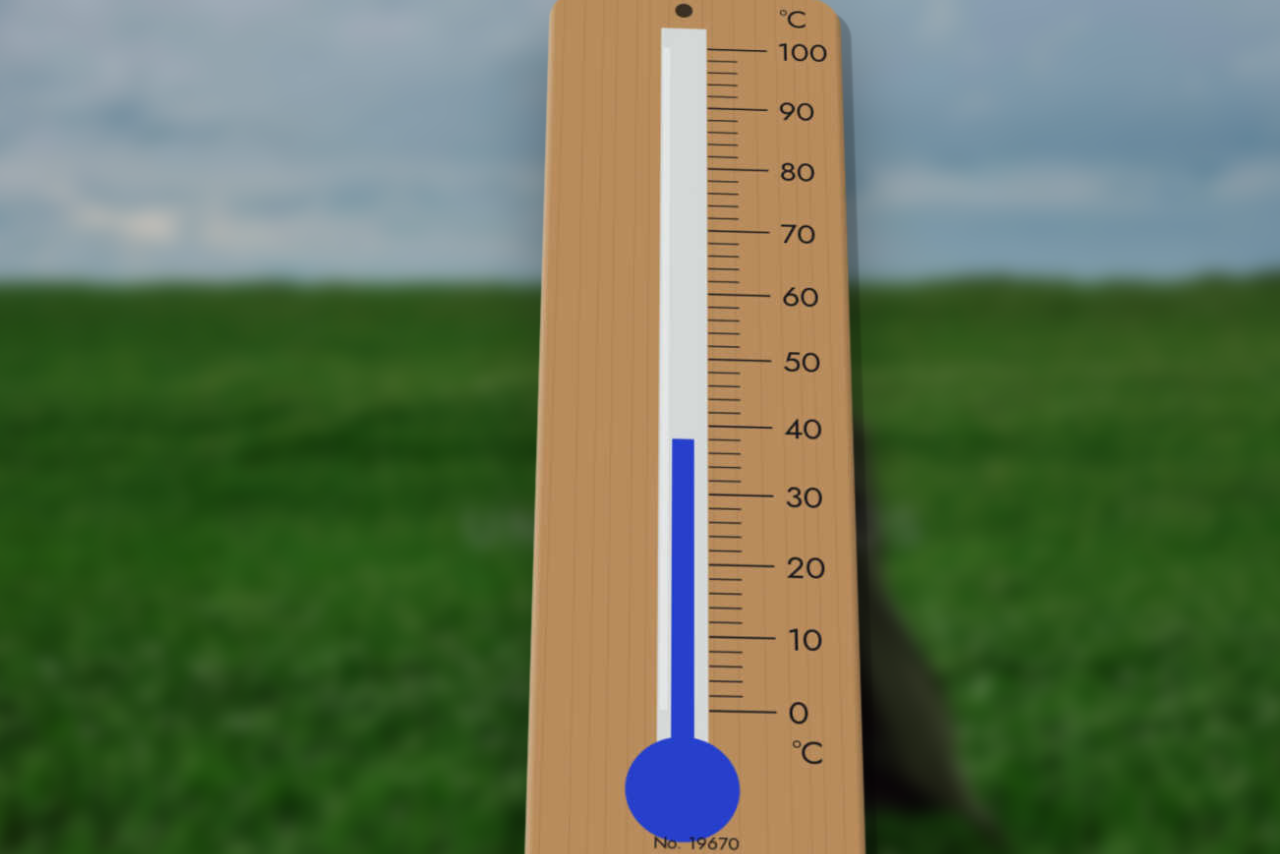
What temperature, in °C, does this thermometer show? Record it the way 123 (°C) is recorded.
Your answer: 38 (°C)
